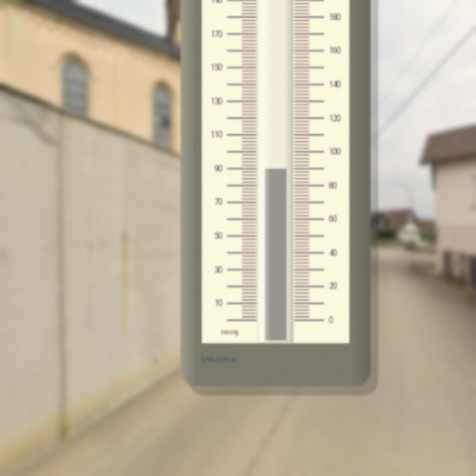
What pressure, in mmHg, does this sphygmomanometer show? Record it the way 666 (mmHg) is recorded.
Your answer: 90 (mmHg)
